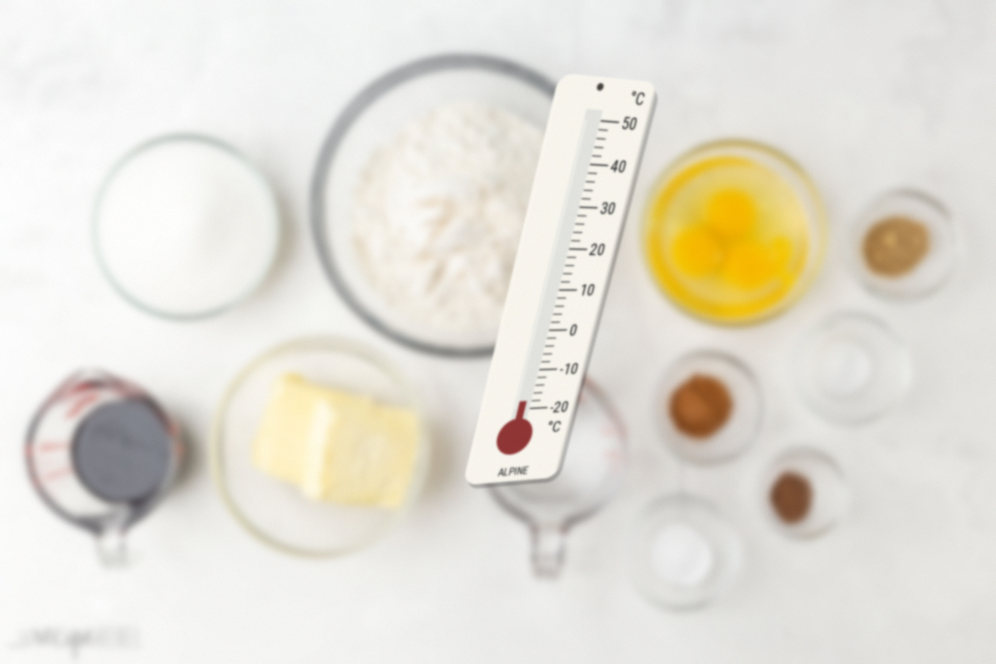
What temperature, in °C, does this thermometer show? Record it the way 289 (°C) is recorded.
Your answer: -18 (°C)
